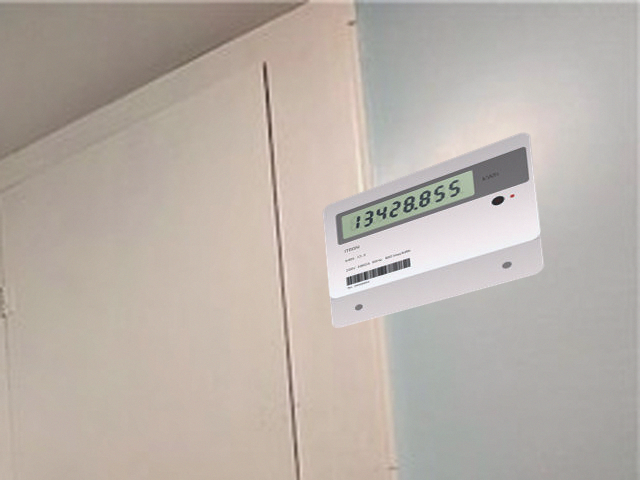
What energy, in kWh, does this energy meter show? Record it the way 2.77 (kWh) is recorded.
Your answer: 13428.855 (kWh)
